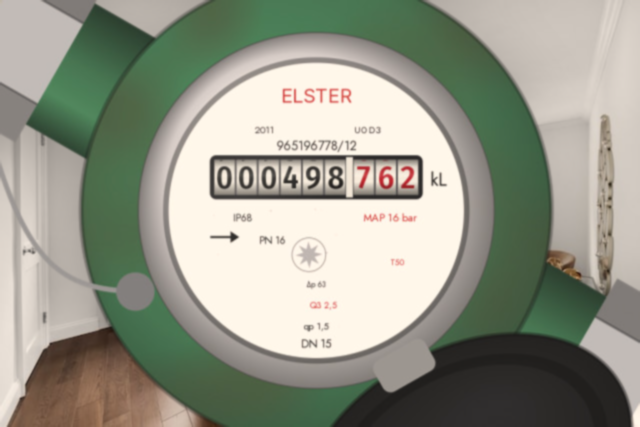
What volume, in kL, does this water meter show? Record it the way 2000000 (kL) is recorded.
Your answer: 498.762 (kL)
